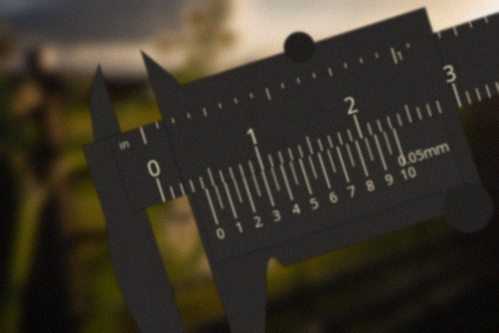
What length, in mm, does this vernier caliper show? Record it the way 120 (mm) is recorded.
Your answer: 4.2 (mm)
